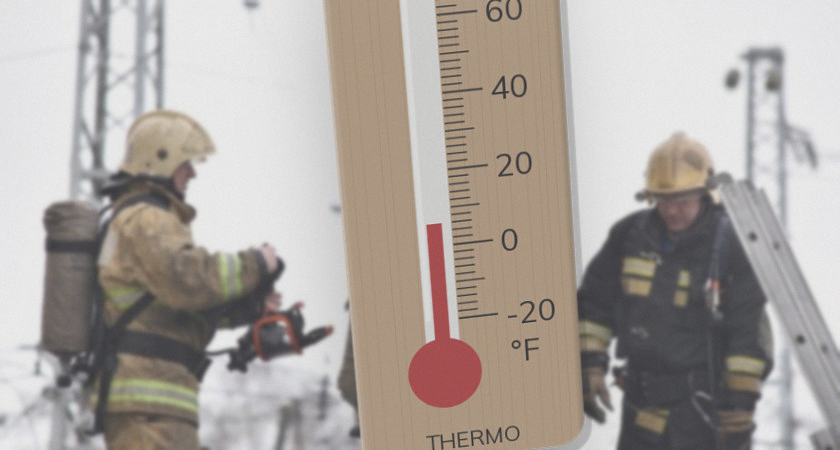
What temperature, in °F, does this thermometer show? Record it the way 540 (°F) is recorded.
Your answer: 6 (°F)
